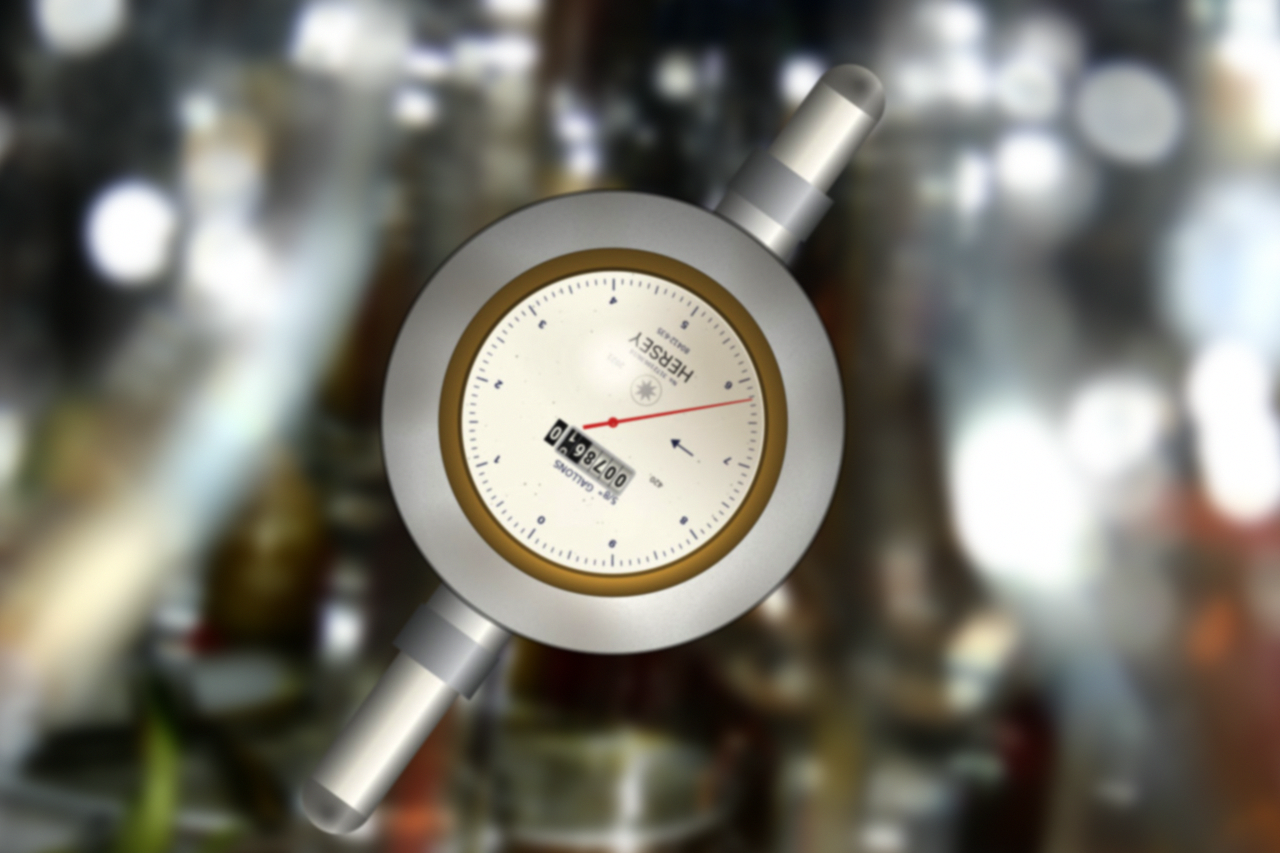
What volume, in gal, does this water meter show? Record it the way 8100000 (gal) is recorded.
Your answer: 78606.2 (gal)
